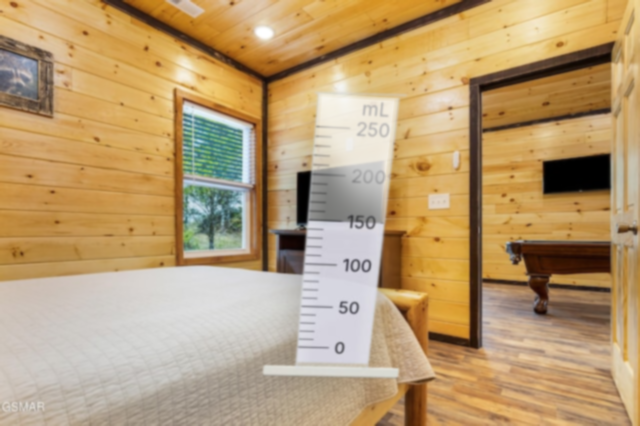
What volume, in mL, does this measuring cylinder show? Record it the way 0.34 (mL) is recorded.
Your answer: 150 (mL)
